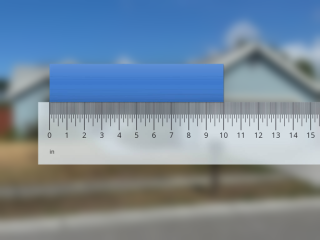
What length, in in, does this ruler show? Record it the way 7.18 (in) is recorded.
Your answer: 10 (in)
